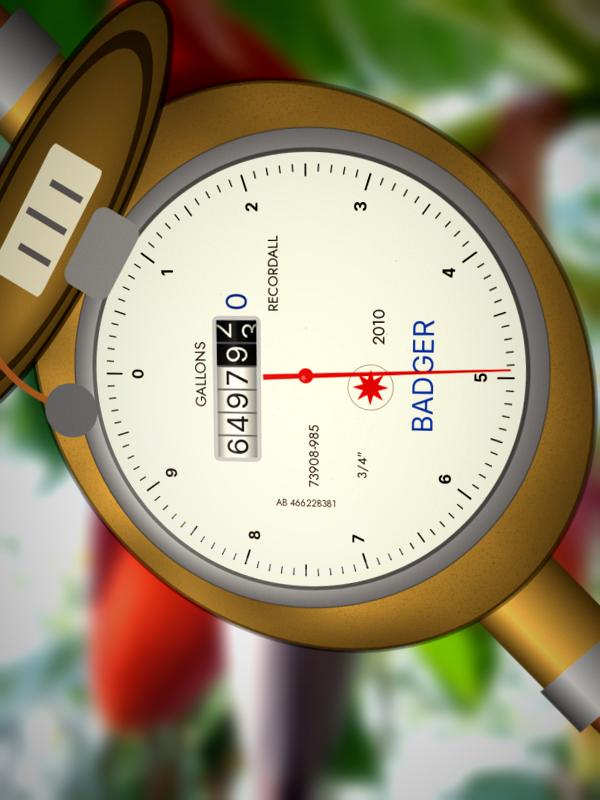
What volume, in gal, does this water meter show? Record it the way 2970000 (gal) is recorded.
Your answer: 6497924.9 (gal)
